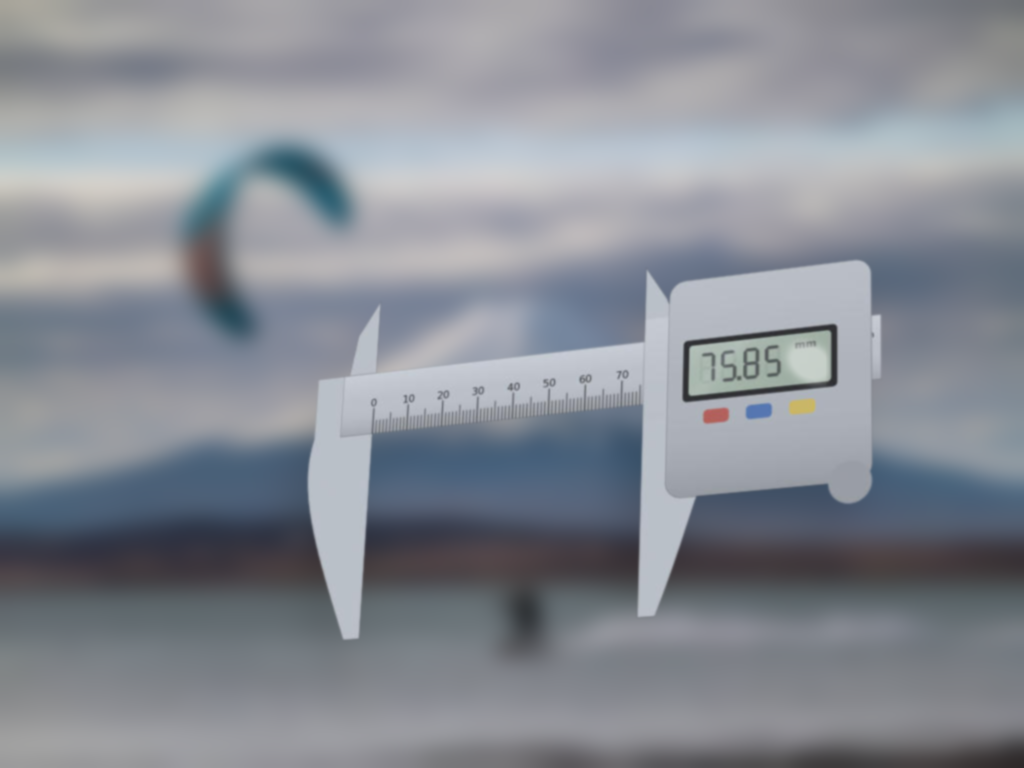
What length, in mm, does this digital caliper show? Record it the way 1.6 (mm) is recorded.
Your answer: 75.85 (mm)
